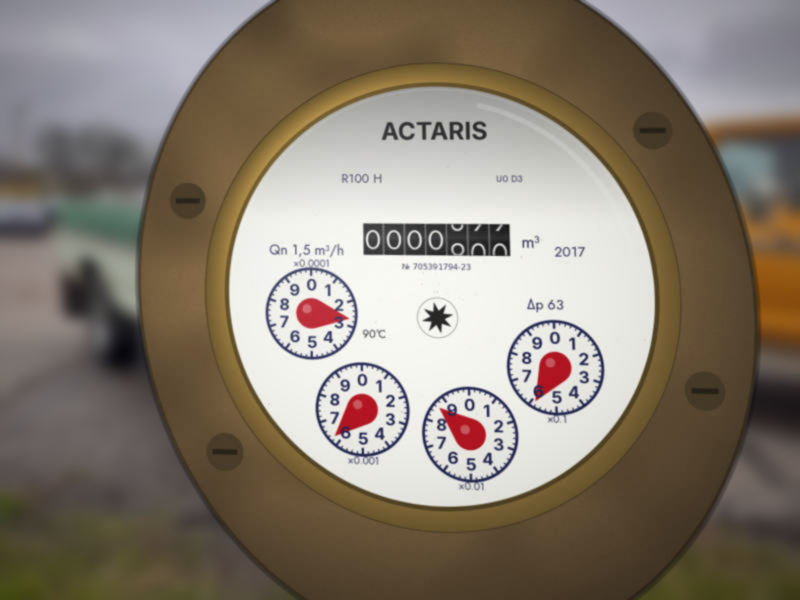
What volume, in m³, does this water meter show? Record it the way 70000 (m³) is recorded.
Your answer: 899.5862 (m³)
